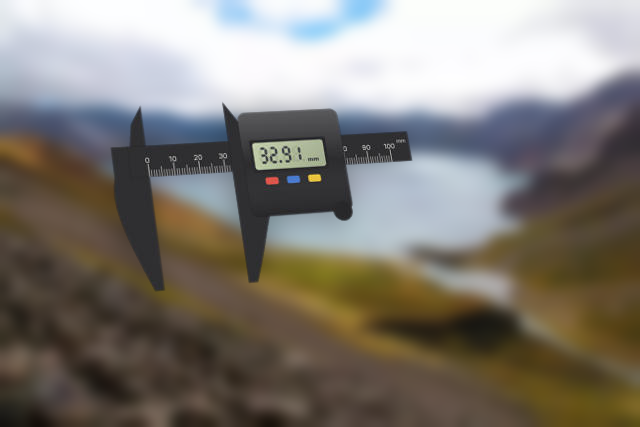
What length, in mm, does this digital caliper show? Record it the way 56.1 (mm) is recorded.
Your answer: 32.91 (mm)
